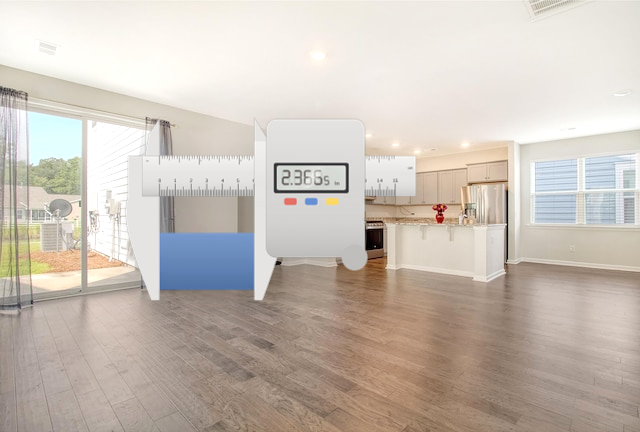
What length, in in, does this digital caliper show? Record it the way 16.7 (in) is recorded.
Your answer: 2.3665 (in)
